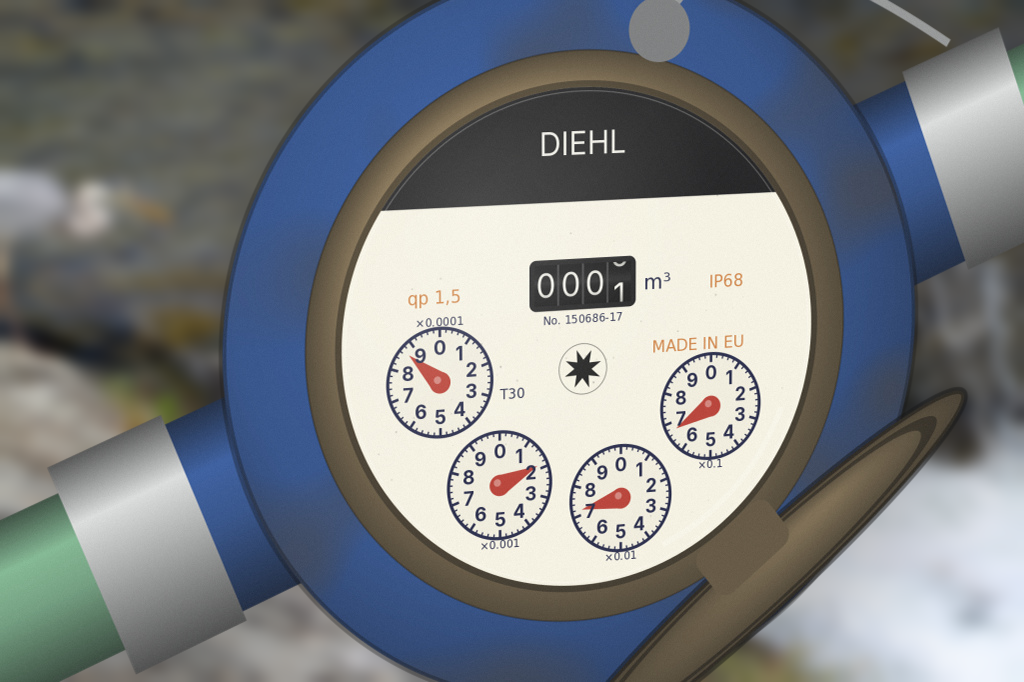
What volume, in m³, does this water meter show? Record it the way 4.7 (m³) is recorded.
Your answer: 0.6718 (m³)
